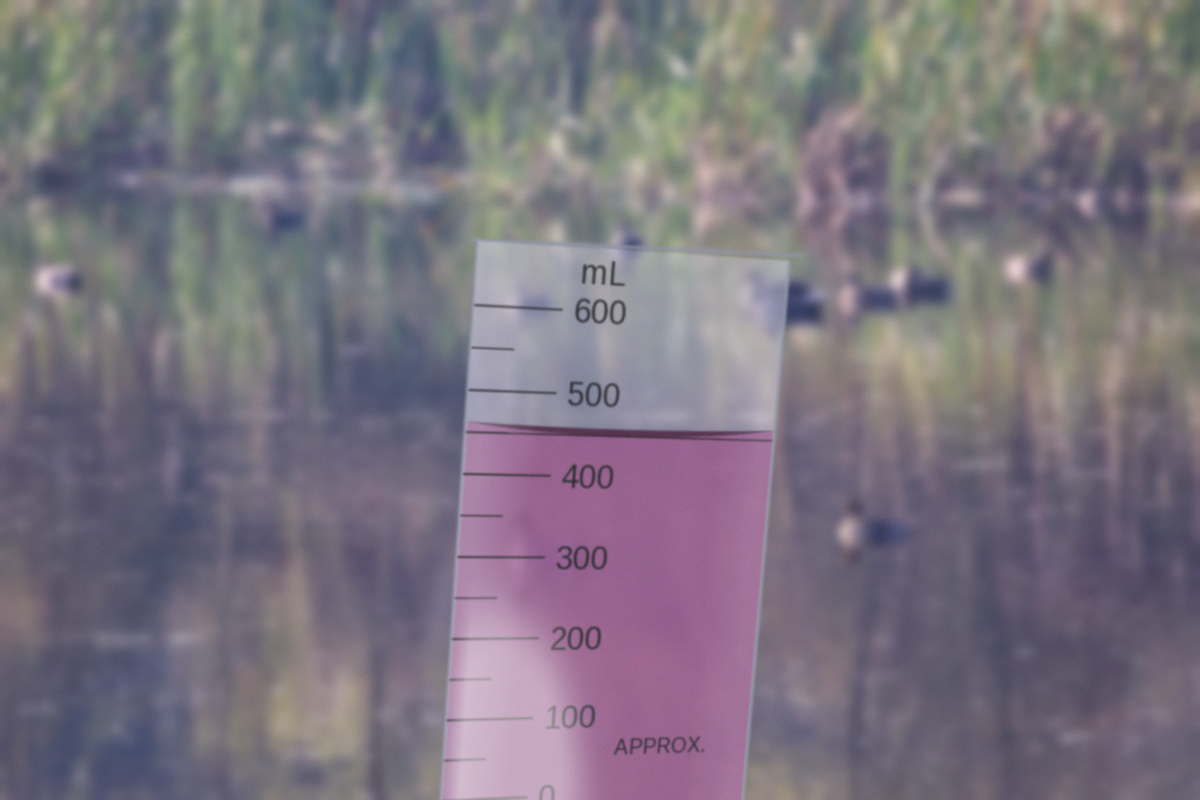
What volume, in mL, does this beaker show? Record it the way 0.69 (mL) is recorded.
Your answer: 450 (mL)
